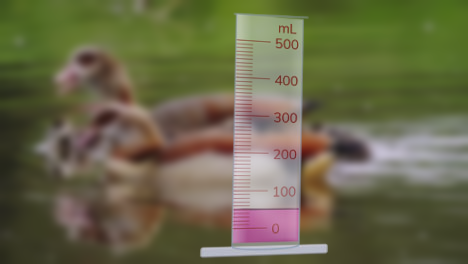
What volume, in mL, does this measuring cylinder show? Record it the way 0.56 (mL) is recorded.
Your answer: 50 (mL)
